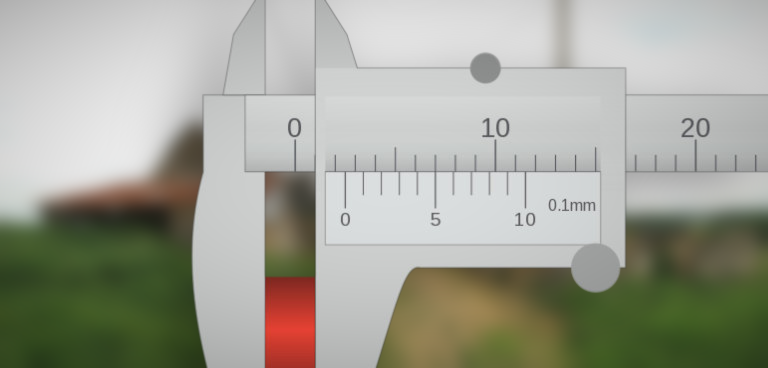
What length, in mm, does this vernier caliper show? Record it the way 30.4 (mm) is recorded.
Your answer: 2.5 (mm)
